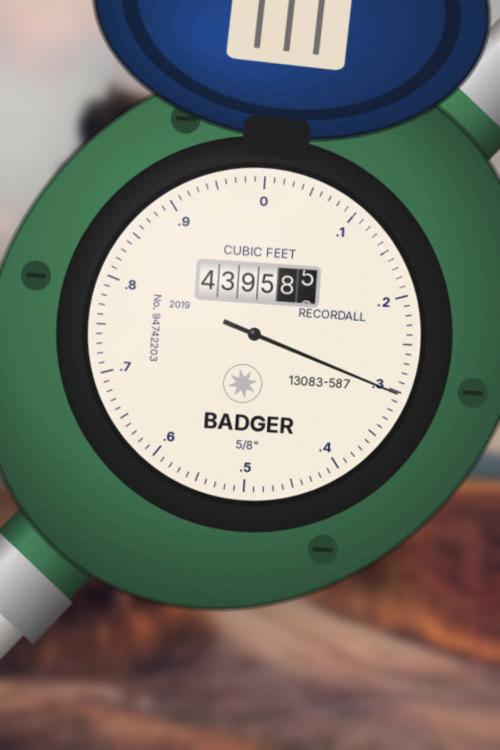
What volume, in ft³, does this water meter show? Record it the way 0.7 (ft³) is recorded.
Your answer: 439585.30 (ft³)
